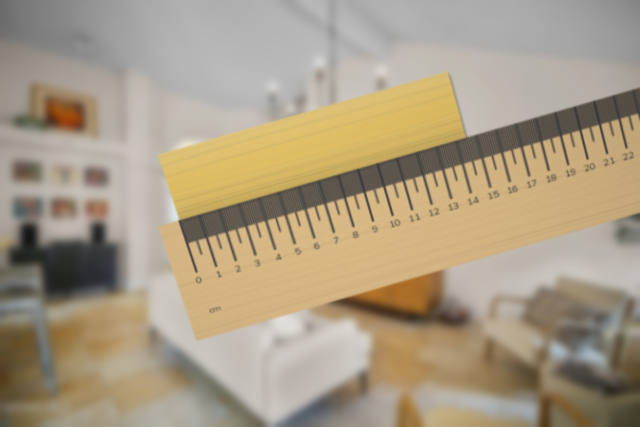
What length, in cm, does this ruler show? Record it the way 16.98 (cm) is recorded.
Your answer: 14.5 (cm)
